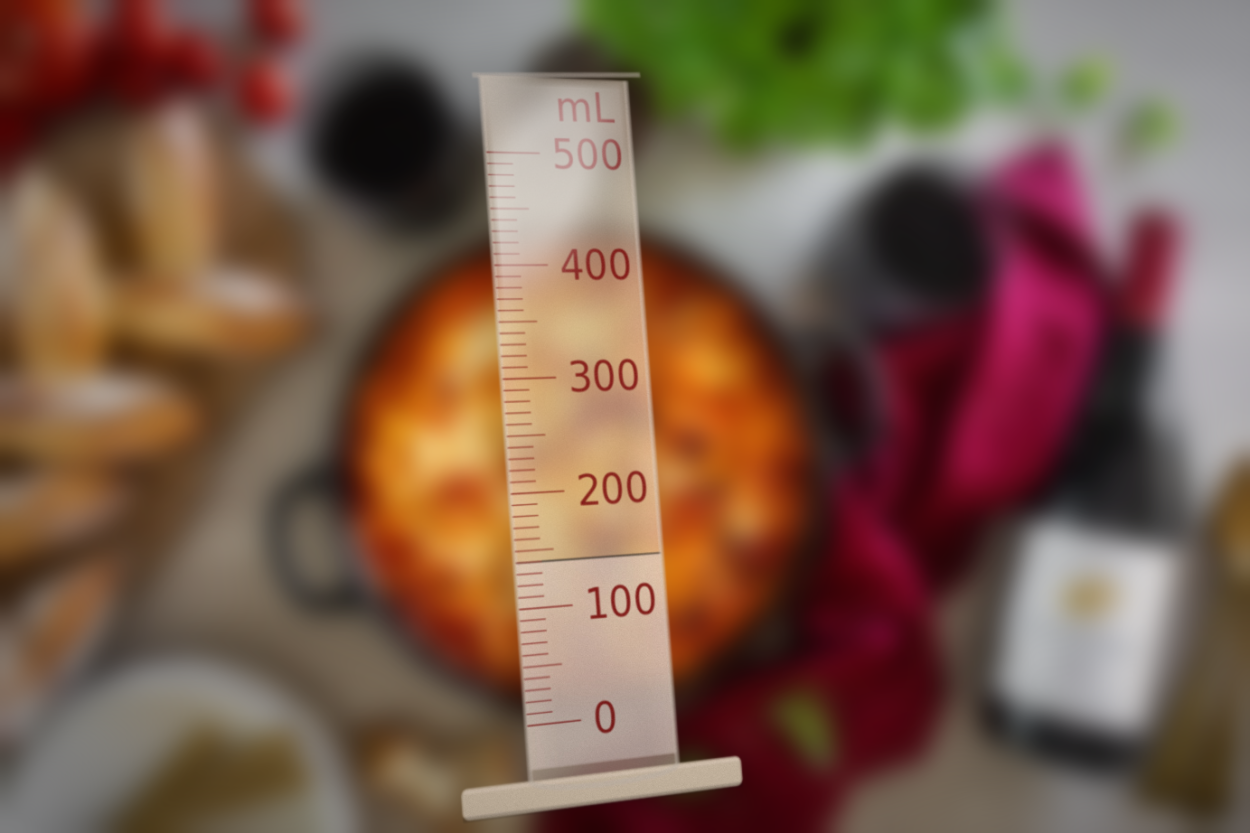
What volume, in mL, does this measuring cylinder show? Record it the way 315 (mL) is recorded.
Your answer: 140 (mL)
